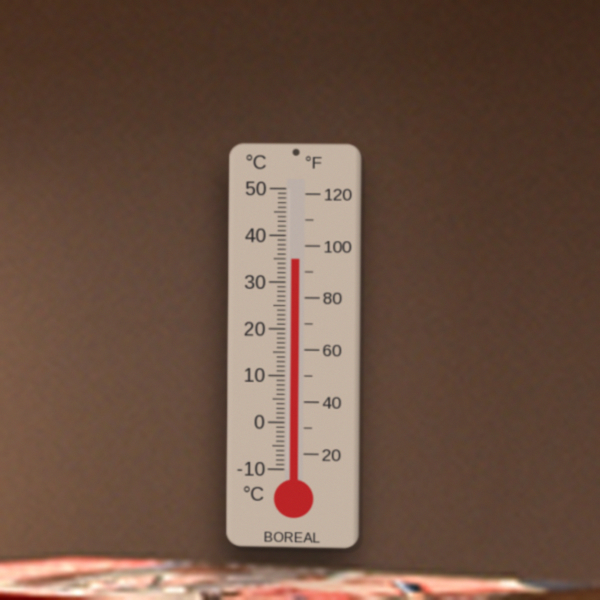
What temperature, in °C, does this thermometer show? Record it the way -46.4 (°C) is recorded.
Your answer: 35 (°C)
